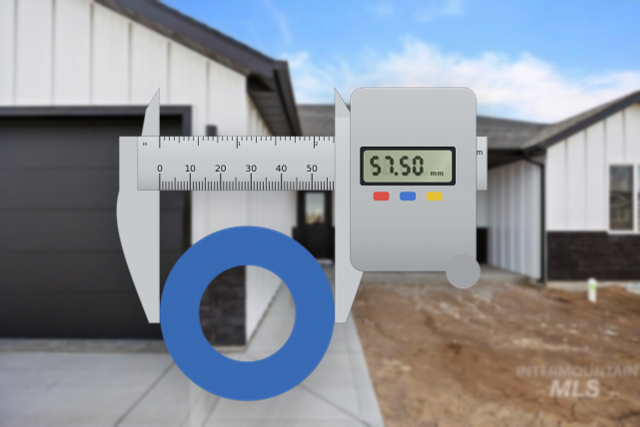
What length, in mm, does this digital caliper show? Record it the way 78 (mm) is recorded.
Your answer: 57.50 (mm)
